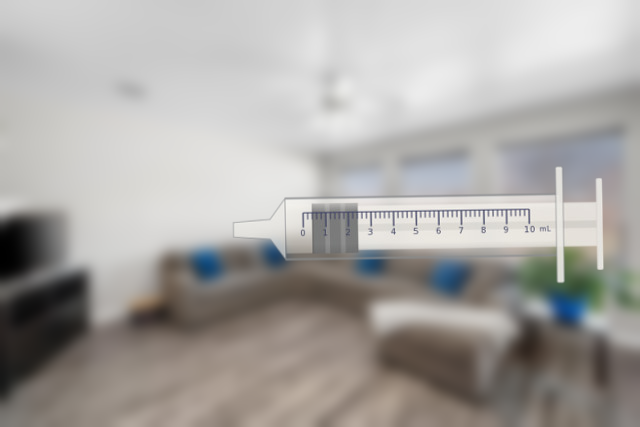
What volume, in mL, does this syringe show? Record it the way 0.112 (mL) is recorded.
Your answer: 0.4 (mL)
